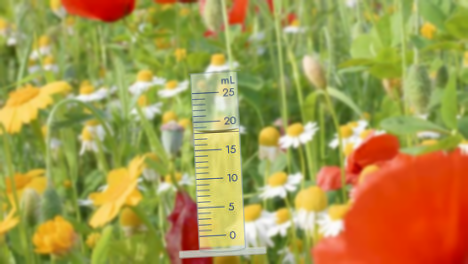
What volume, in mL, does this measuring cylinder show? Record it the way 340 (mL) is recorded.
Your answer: 18 (mL)
